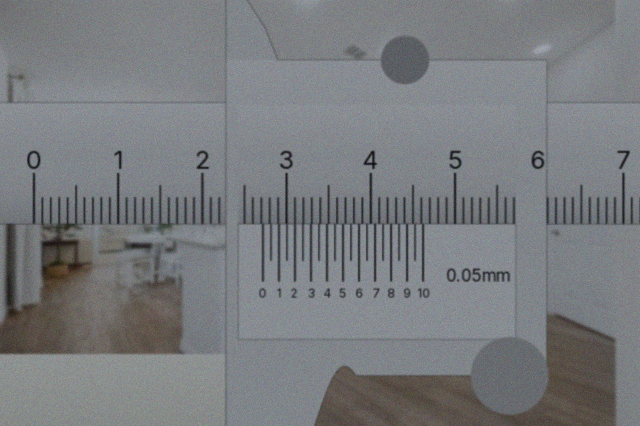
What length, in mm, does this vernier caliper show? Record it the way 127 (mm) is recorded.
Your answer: 27.2 (mm)
